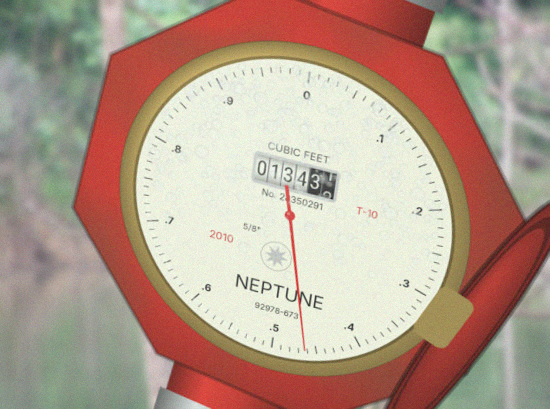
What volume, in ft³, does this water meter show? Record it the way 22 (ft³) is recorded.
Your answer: 13431.46 (ft³)
